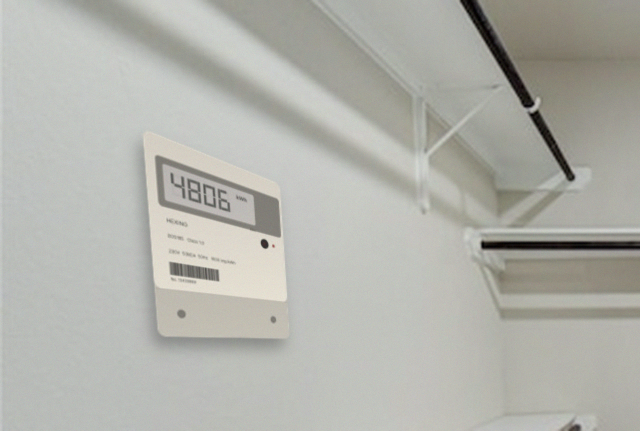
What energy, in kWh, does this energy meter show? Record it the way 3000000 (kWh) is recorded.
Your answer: 4806 (kWh)
